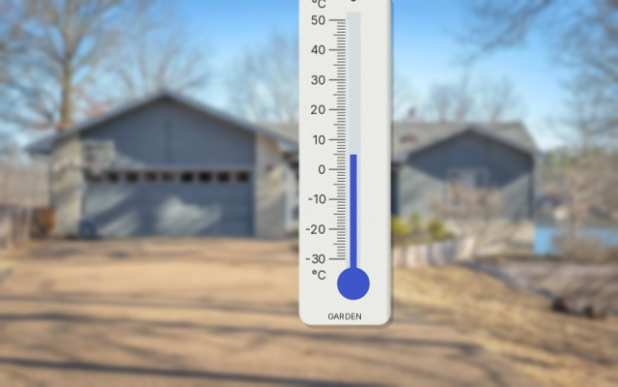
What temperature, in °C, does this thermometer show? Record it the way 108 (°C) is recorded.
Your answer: 5 (°C)
